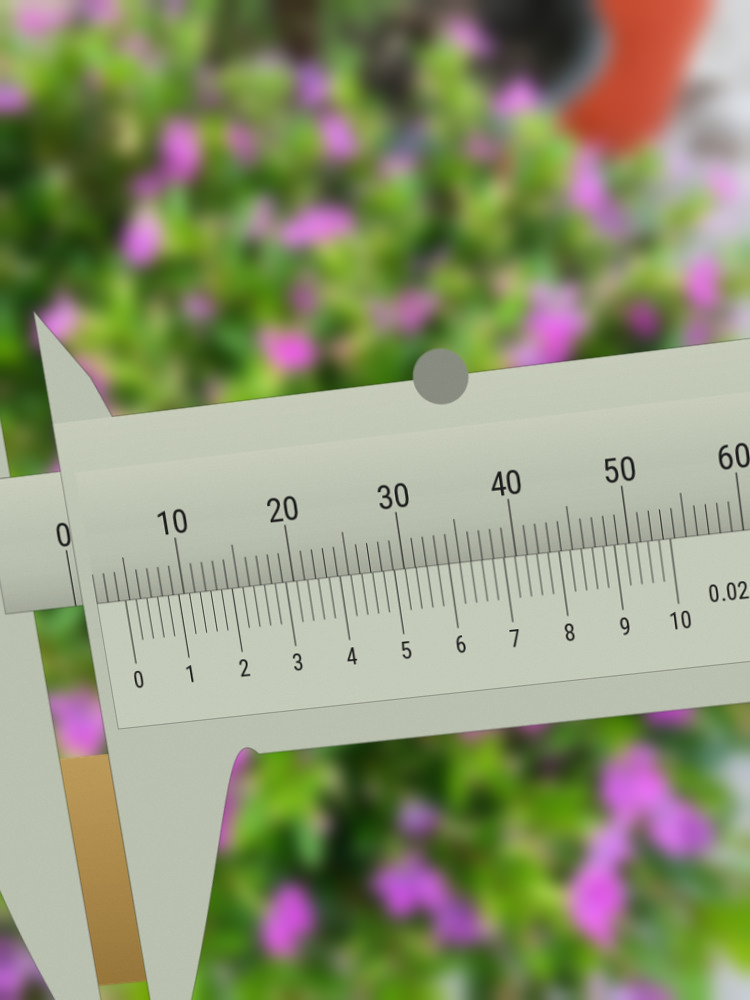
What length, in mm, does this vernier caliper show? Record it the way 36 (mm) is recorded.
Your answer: 4.6 (mm)
